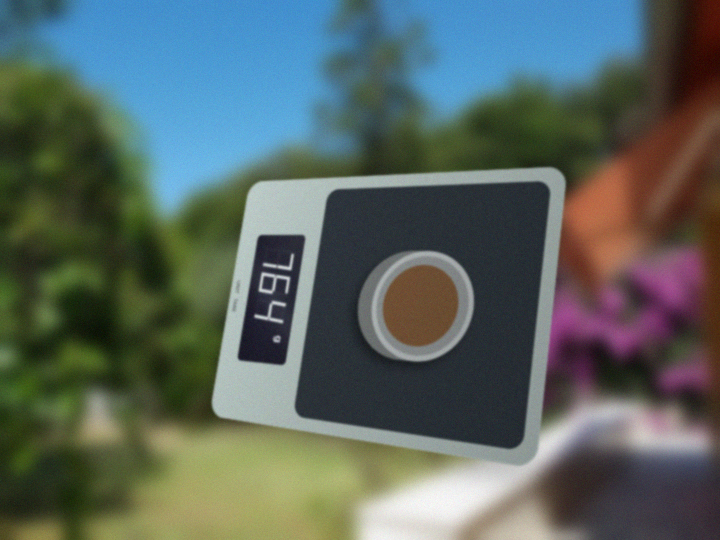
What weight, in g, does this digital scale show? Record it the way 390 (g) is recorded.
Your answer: 764 (g)
